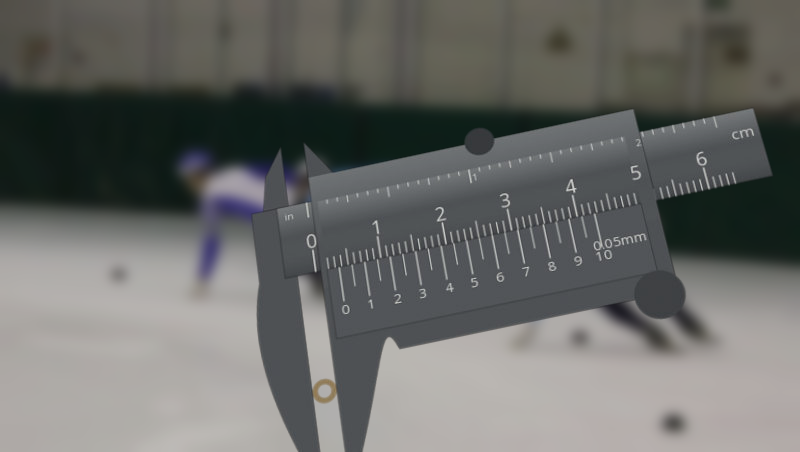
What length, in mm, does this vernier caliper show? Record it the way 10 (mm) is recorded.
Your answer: 3.6 (mm)
